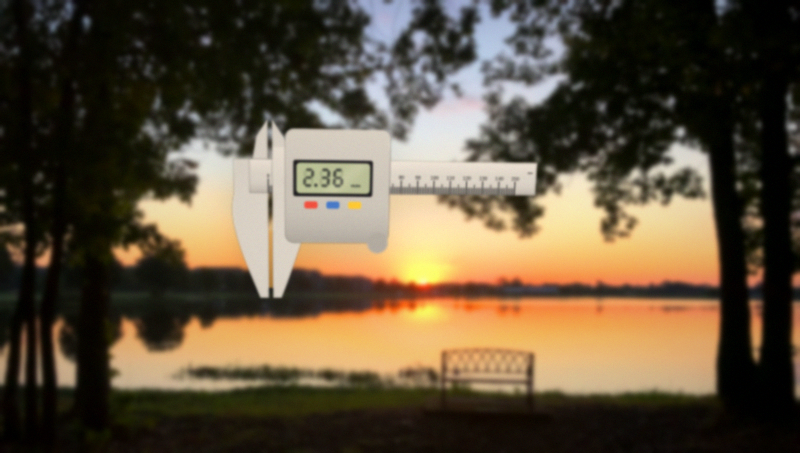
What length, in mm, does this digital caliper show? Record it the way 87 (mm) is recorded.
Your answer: 2.36 (mm)
